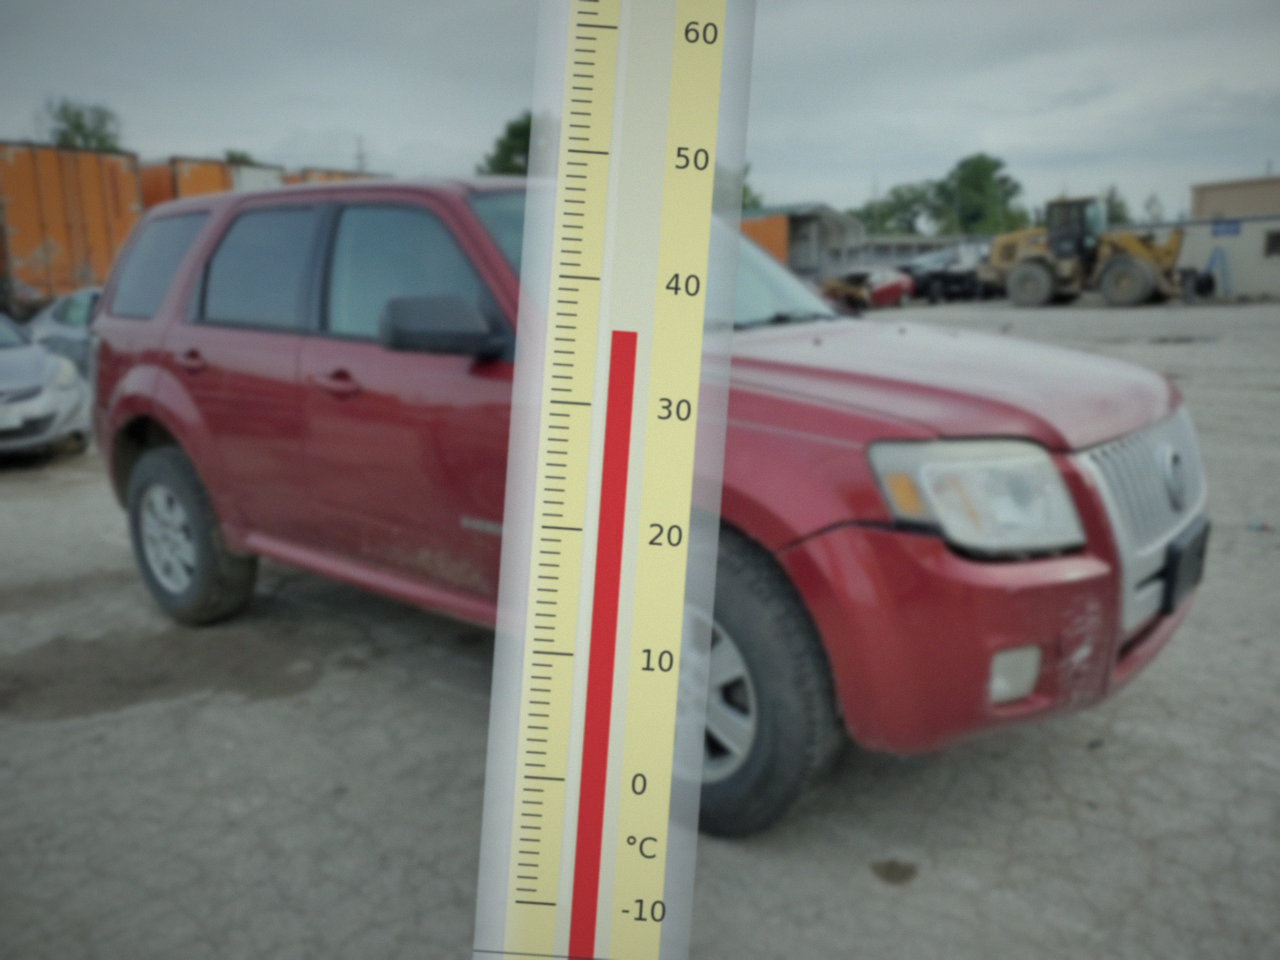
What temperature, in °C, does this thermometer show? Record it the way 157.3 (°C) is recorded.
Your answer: 36 (°C)
